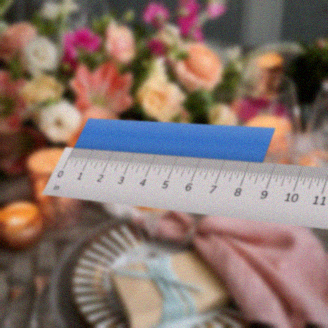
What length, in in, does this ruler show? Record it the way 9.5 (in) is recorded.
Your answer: 8.5 (in)
